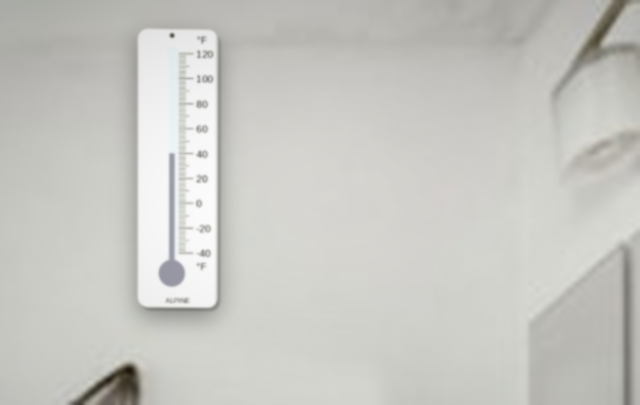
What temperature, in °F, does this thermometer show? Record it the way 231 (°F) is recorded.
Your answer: 40 (°F)
